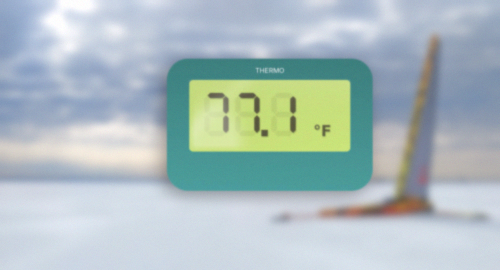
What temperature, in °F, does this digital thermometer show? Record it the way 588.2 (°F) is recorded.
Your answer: 77.1 (°F)
